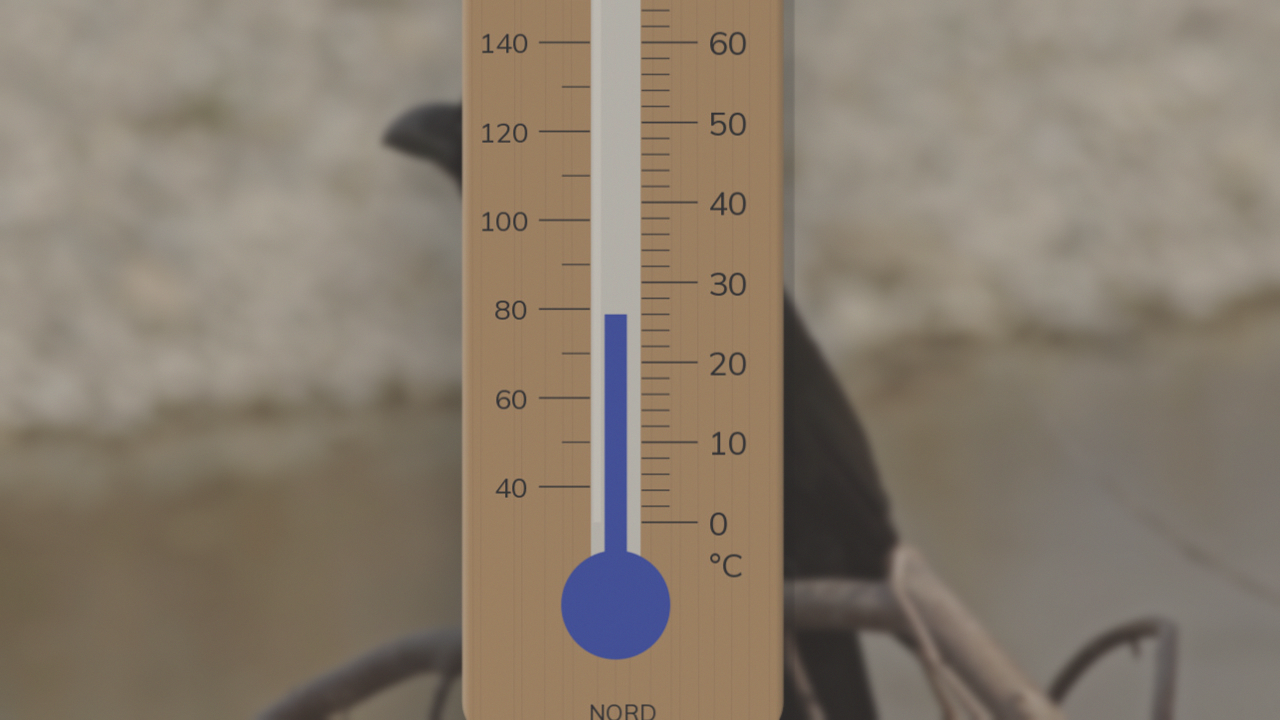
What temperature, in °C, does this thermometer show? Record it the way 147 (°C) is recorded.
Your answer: 26 (°C)
